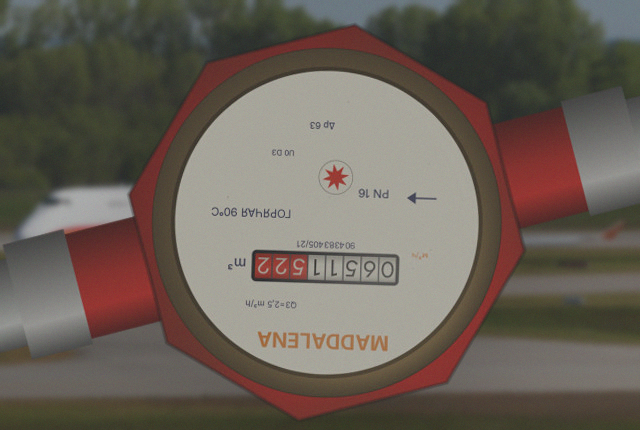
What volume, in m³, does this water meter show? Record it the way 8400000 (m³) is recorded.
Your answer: 6511.522 (m³)
